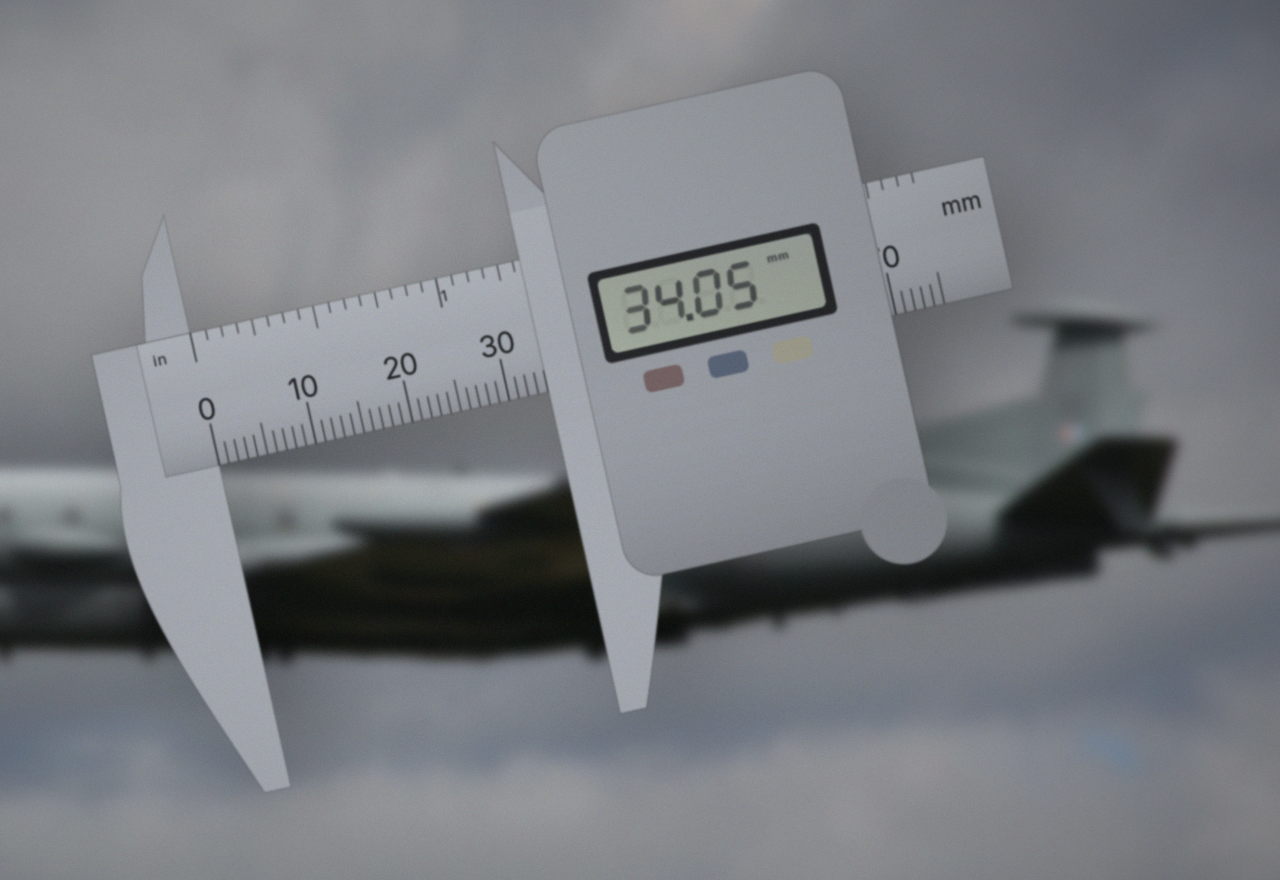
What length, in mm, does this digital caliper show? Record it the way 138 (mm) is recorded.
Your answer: 34.05 (mm)
